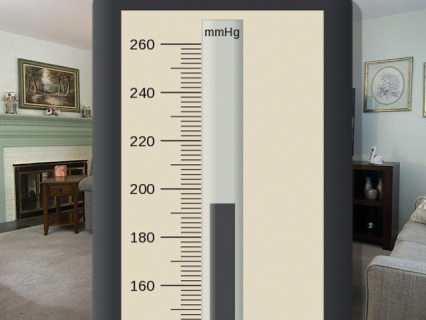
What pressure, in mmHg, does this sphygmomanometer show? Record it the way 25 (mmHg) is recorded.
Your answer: 194 (mmHg)
